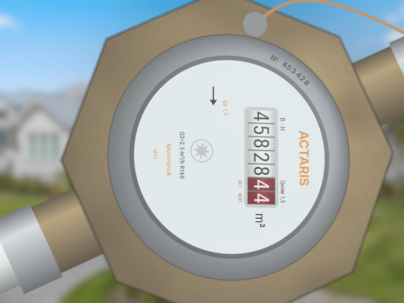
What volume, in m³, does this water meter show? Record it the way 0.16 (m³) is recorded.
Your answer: 45828.44 (m³)
